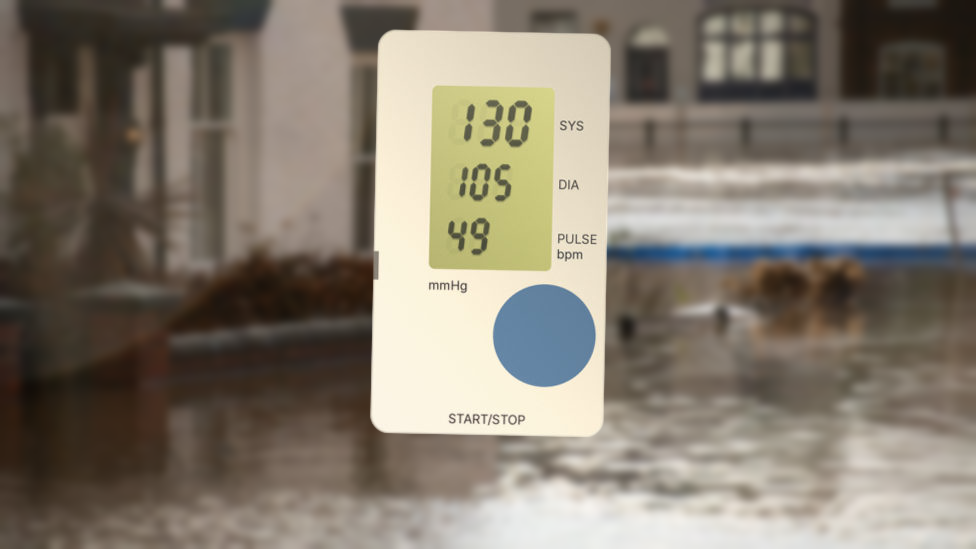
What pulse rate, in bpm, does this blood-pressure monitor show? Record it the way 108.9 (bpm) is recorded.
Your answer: 49 (bpm)
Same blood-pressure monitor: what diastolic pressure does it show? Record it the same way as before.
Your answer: 105 (mmHg)
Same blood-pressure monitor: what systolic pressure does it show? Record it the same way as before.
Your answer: 130 (mmHg)
